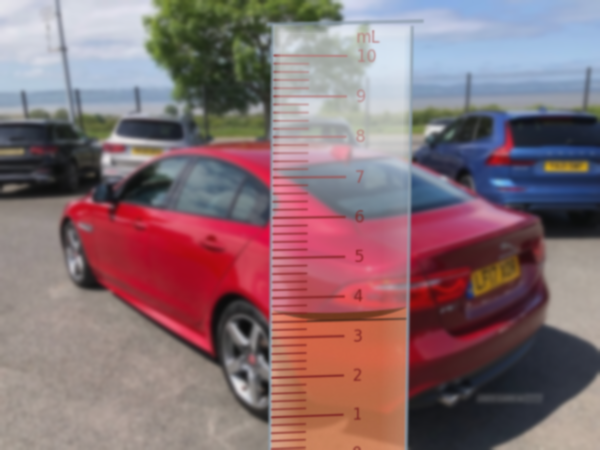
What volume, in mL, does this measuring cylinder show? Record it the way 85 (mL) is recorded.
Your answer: 3.4 (mL)
